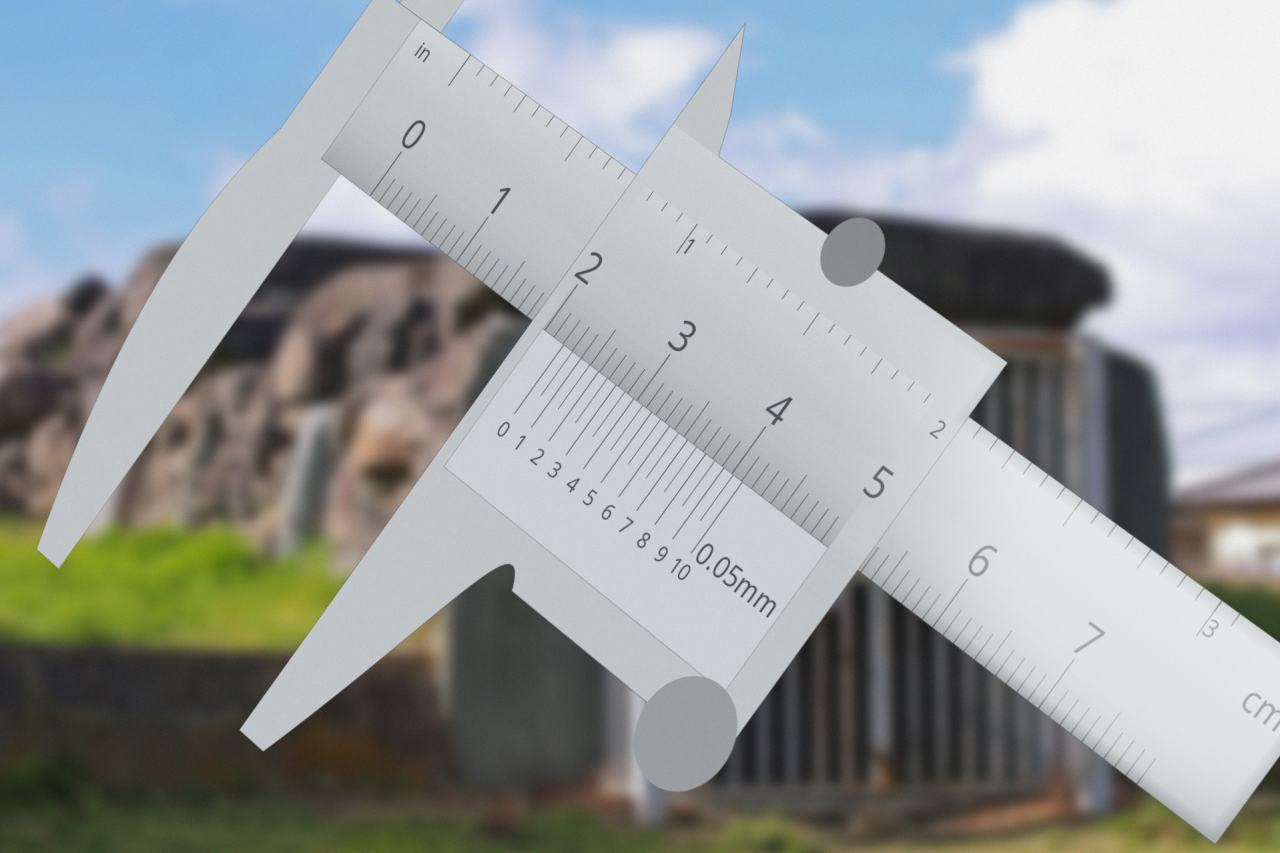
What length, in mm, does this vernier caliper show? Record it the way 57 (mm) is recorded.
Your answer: 22.1 (mm)
